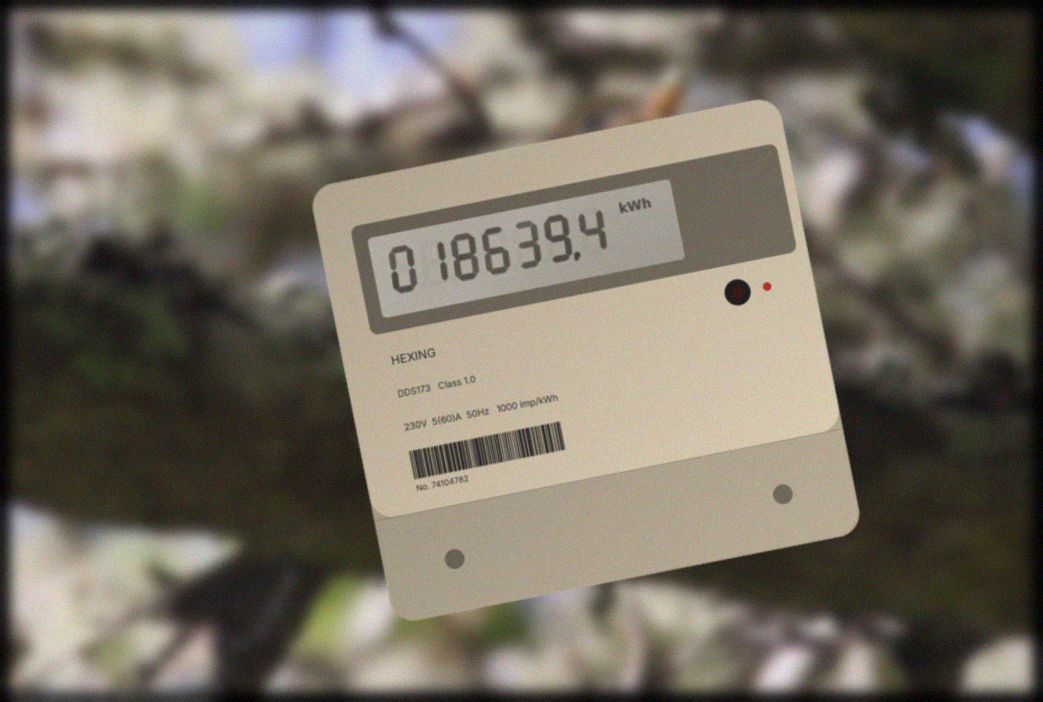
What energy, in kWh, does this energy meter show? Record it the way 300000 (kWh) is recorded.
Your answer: 18639.4 (kWh)
